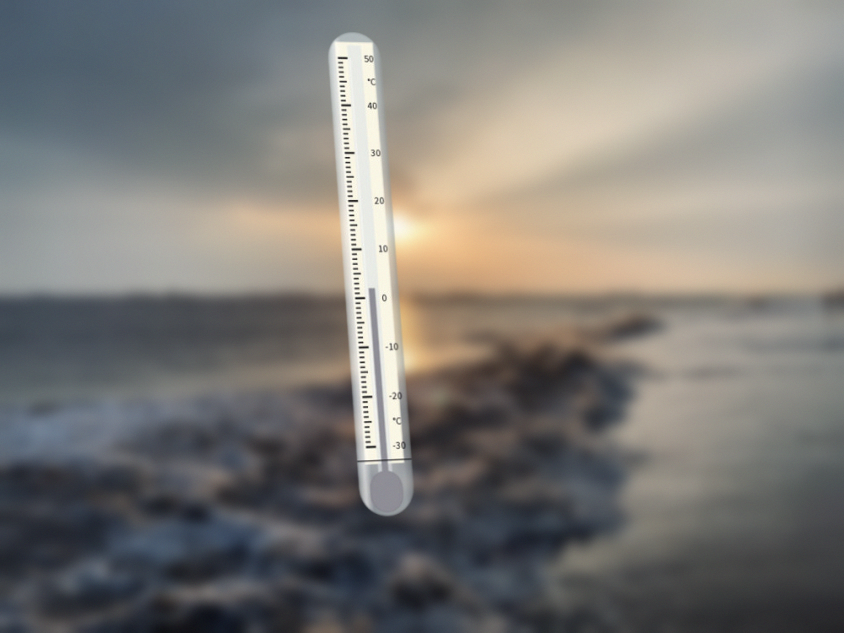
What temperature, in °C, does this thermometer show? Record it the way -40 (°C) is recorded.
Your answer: 2 (°C)
